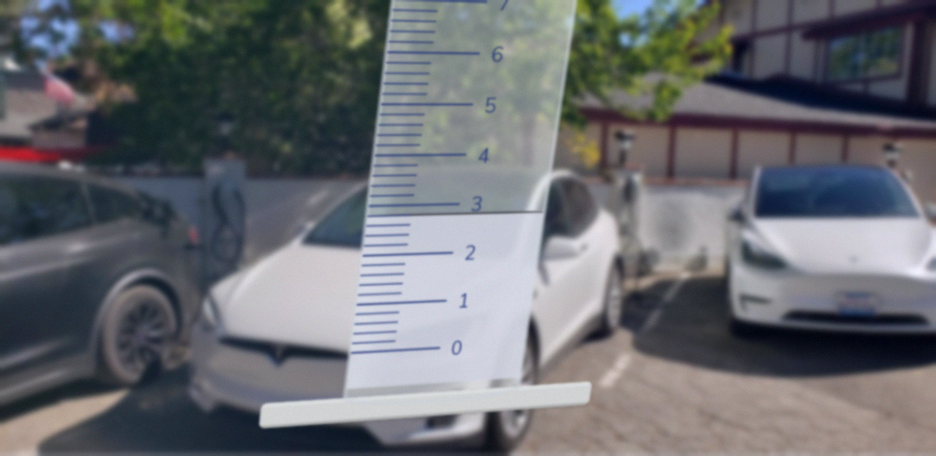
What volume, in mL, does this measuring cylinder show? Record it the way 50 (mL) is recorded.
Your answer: 2.8 (mL)
